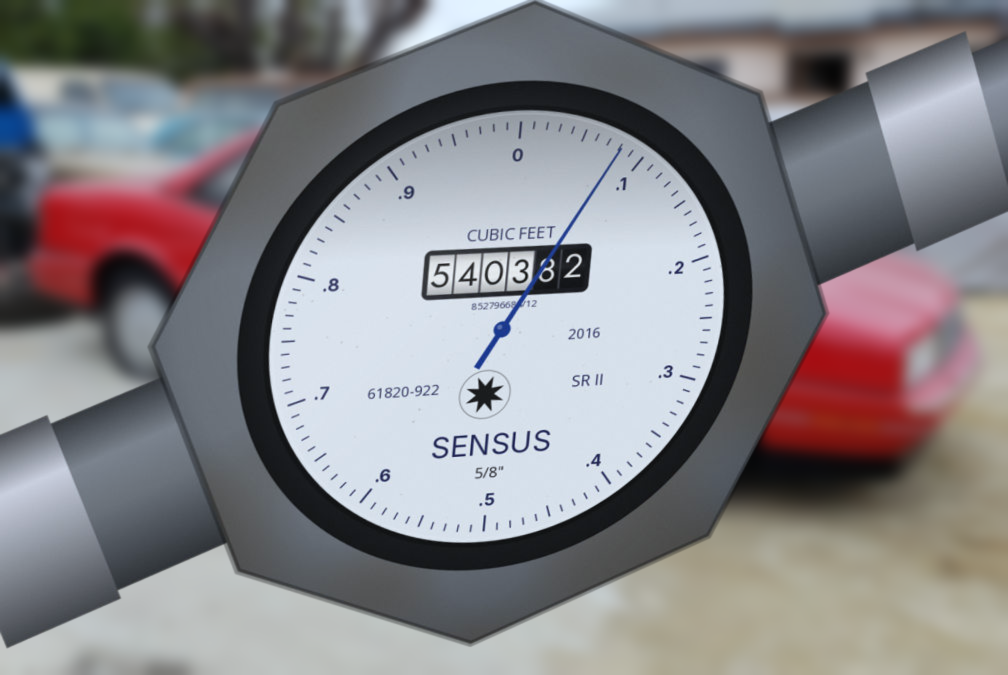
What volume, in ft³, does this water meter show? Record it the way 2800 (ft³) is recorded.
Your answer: 540382.08 (ft³)
